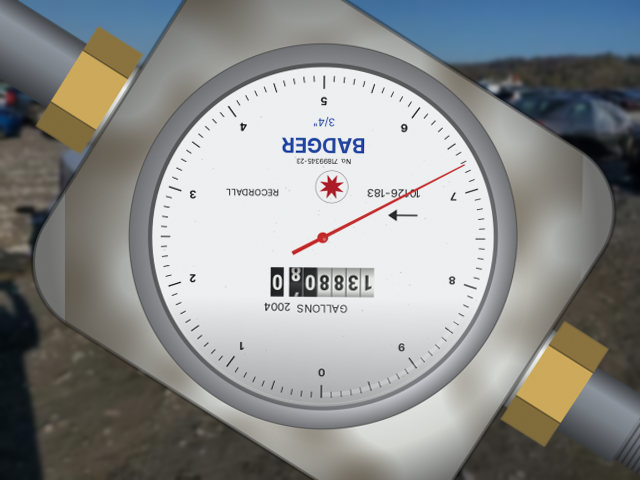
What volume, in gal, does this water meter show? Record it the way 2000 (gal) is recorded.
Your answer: 1388076.7 (gal)
